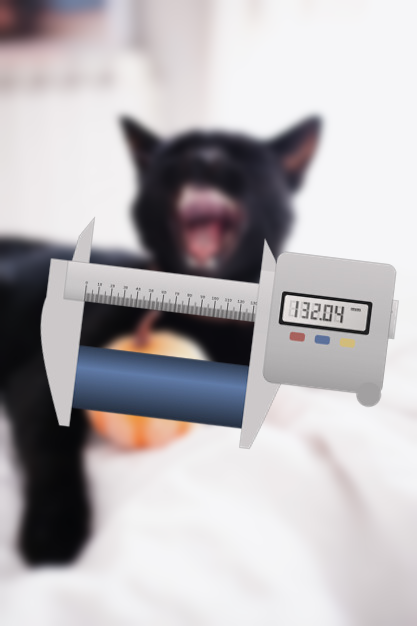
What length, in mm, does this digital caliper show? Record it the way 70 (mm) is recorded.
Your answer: 132.04 (mm)
